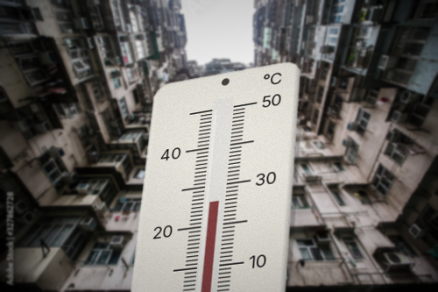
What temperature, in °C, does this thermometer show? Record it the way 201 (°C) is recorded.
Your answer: 26 (°C)
